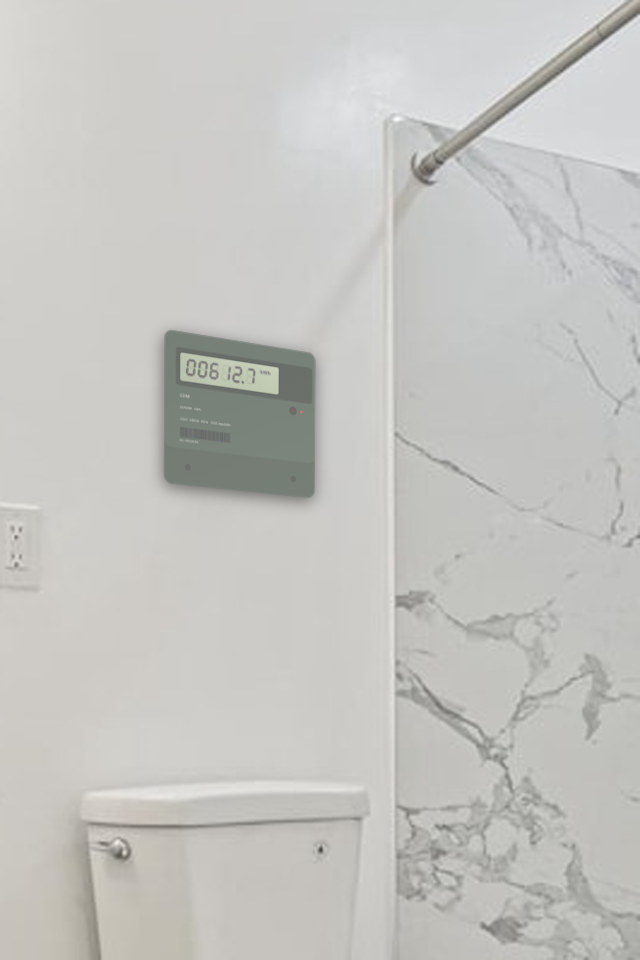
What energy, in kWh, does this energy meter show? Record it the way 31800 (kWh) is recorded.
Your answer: 612.7 (kWh)
